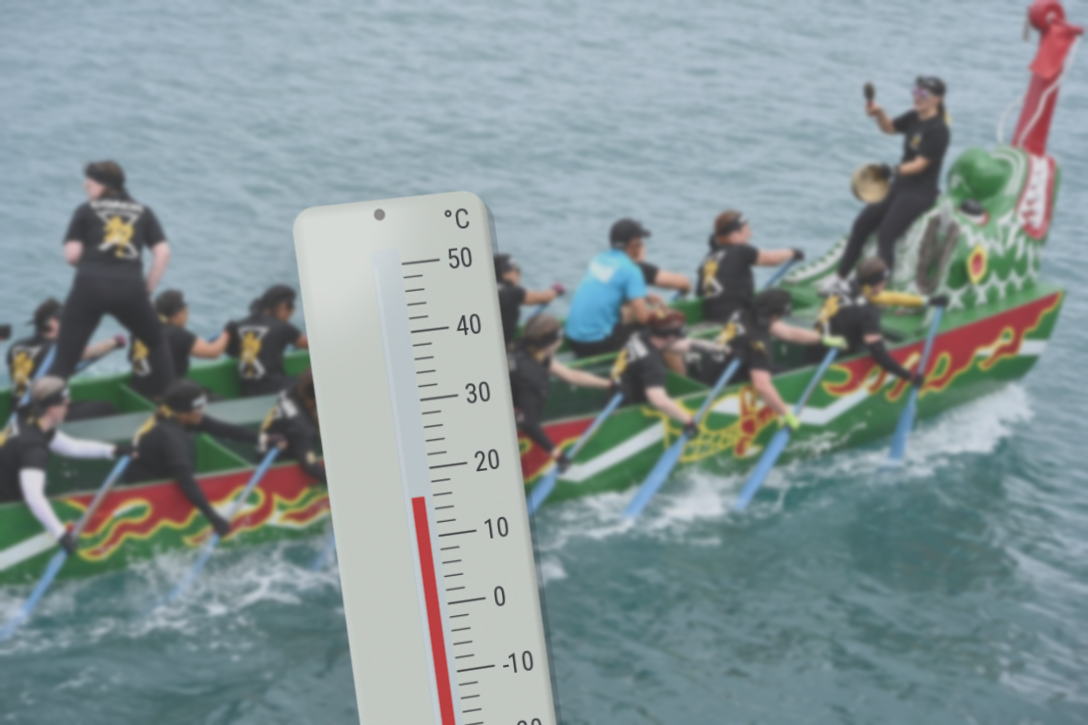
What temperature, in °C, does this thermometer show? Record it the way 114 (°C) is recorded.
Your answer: 16 (°C)
